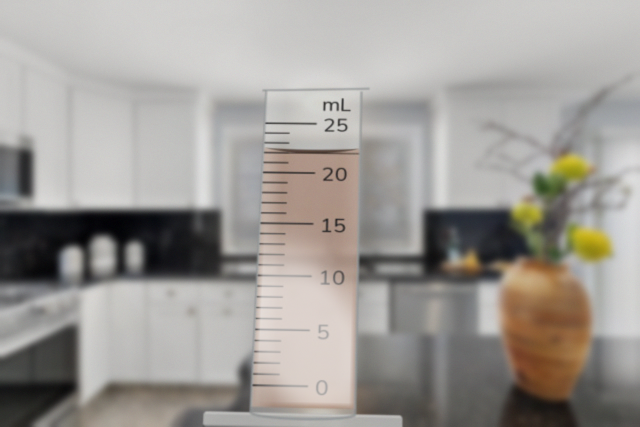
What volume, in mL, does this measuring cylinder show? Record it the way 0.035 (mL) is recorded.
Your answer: 22 (mL)
